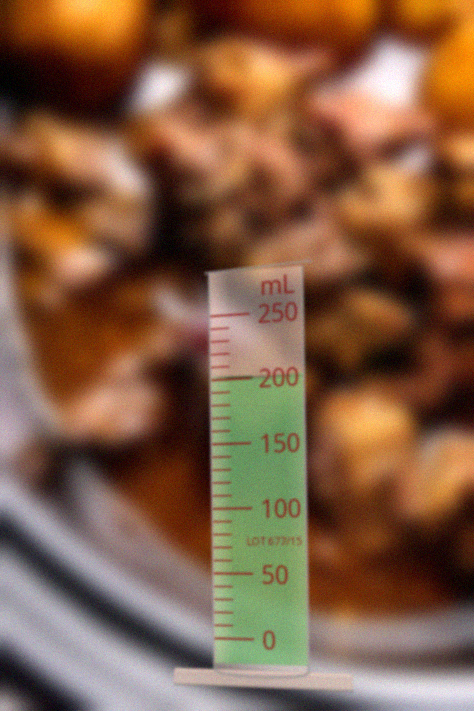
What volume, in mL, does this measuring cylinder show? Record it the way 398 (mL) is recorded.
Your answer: 200 (mL)
